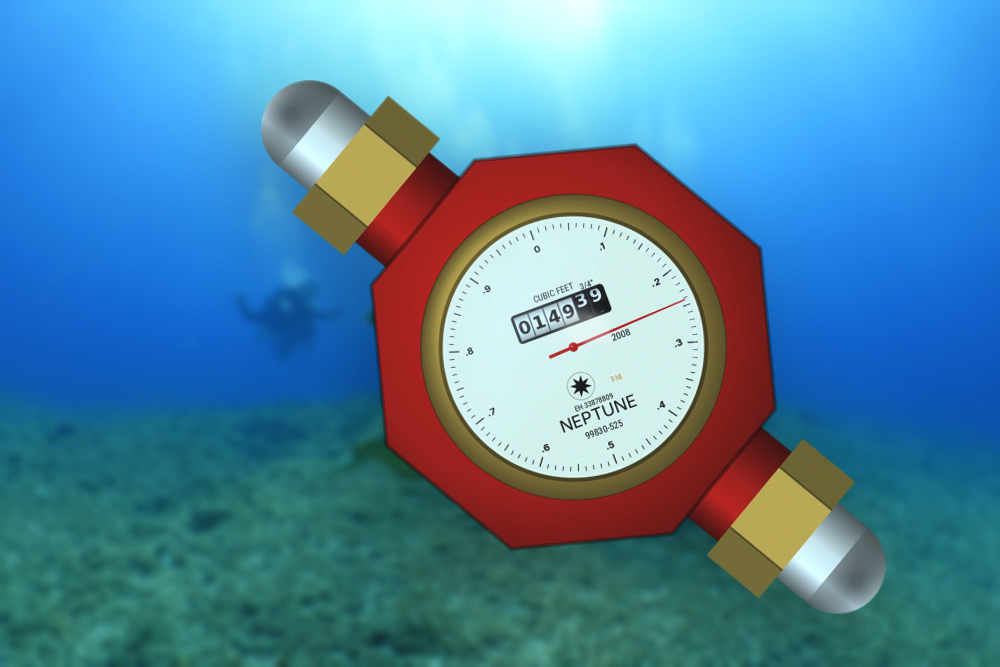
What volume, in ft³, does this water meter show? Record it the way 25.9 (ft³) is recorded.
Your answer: 14939.24 (ft³)
